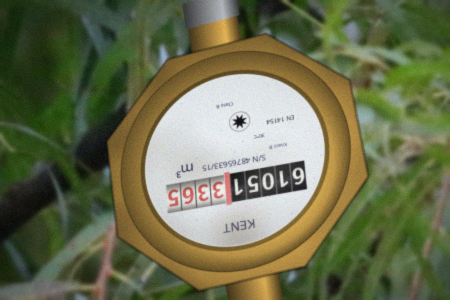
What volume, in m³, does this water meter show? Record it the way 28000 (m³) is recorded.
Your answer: 61051.3365 (m³)
